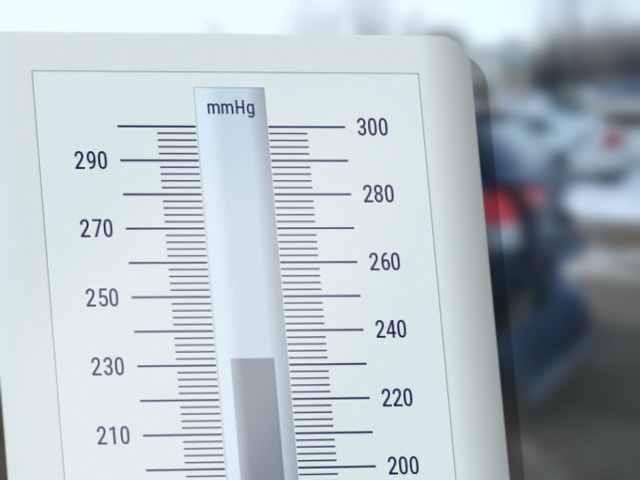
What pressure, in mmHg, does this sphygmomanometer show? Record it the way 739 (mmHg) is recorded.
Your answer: 232 (mmHg)
